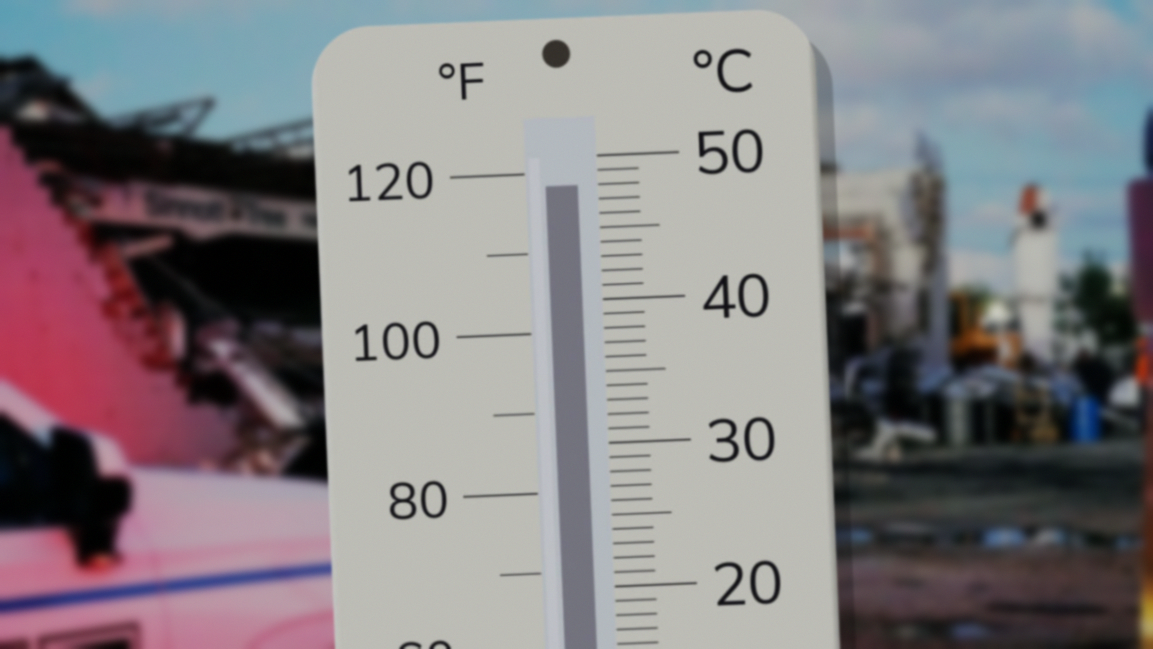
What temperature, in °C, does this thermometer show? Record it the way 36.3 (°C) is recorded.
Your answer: 48 (°C)
